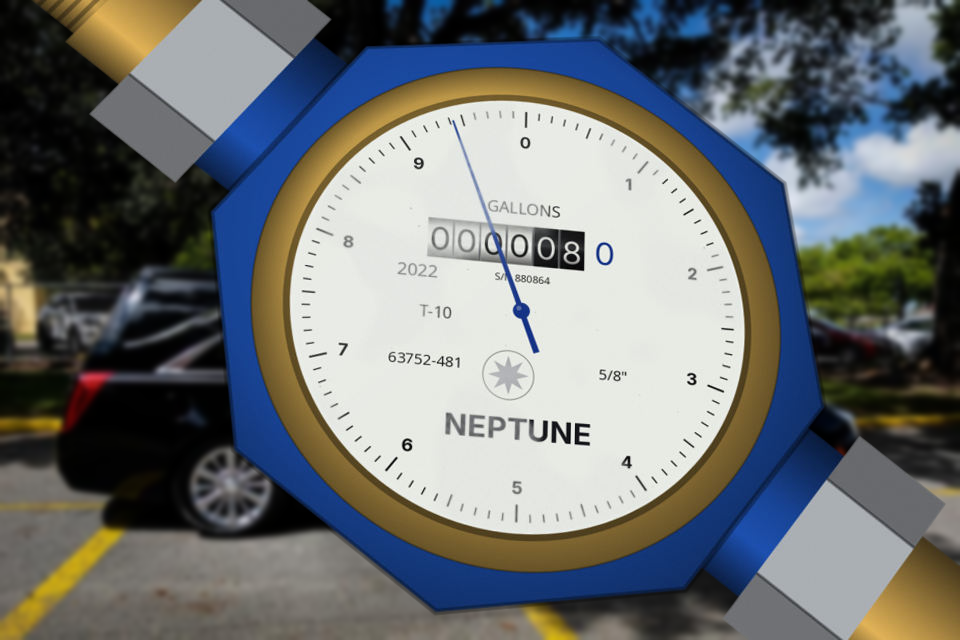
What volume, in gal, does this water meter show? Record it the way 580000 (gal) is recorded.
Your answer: 79.4 (gal)
